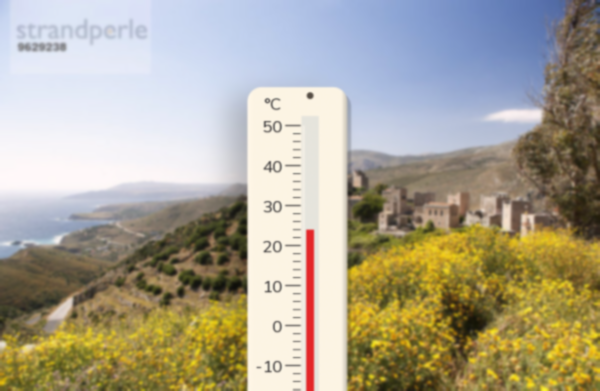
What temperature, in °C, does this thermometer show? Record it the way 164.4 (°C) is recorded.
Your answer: 24 (°C)
